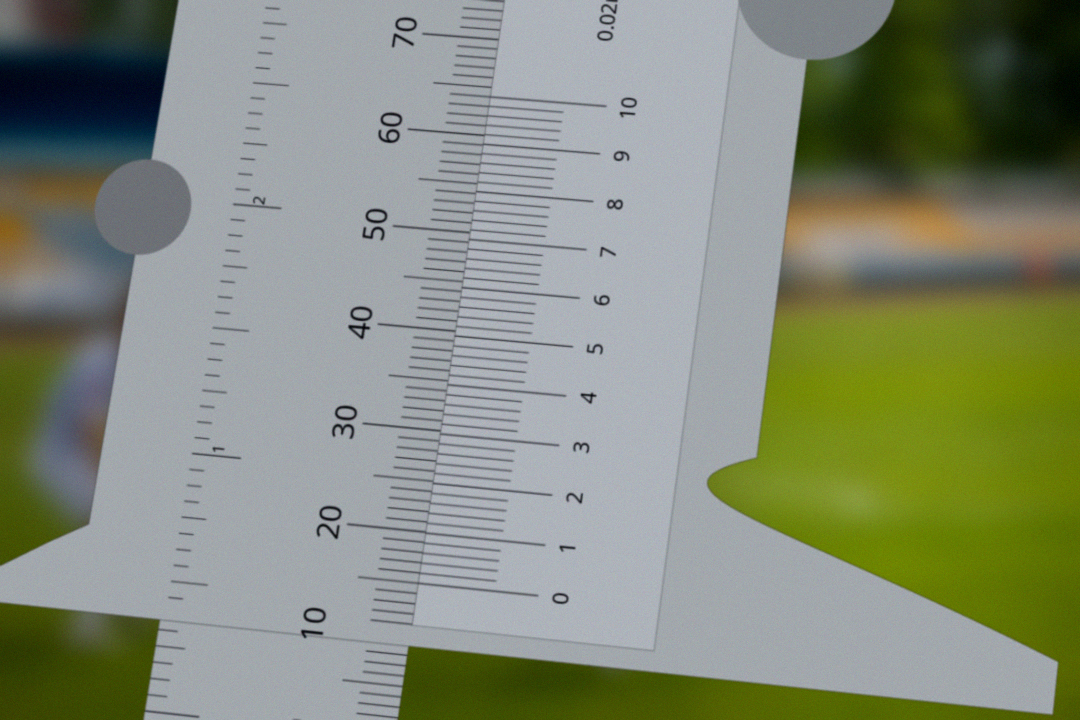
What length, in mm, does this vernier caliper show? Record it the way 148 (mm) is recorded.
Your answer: 15.0 (mm)
